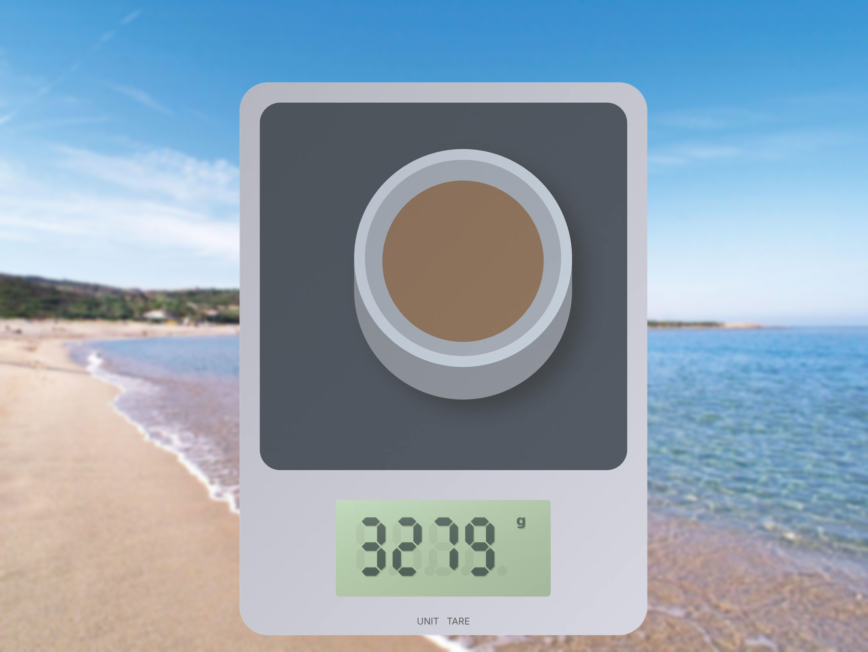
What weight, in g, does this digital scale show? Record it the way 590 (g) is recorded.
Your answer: 3279 (g)
